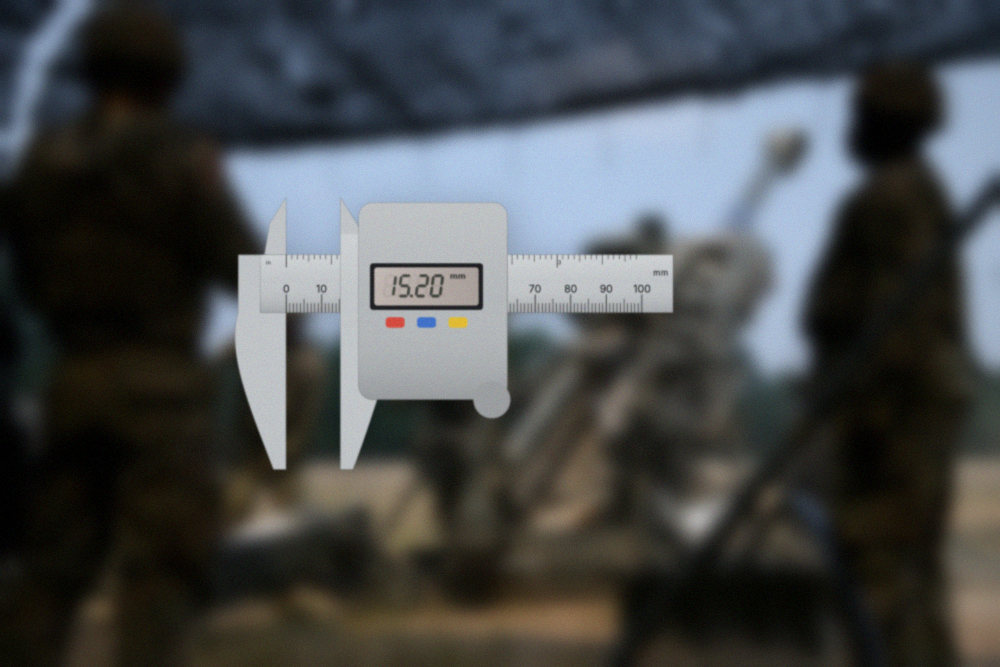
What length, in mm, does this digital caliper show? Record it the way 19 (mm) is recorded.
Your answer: 15.20 (mm)
